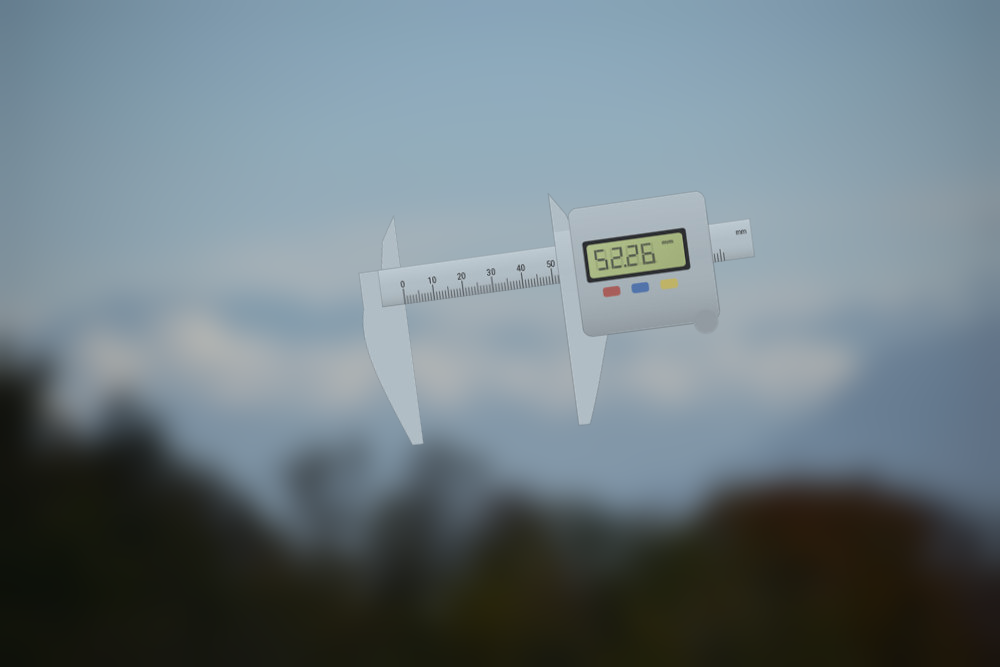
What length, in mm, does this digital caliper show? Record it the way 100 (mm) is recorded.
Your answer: 52.26 (mm)
